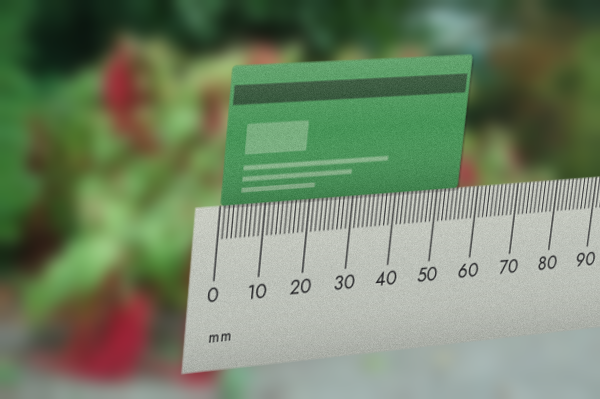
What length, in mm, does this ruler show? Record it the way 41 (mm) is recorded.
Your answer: 55 (mm)
